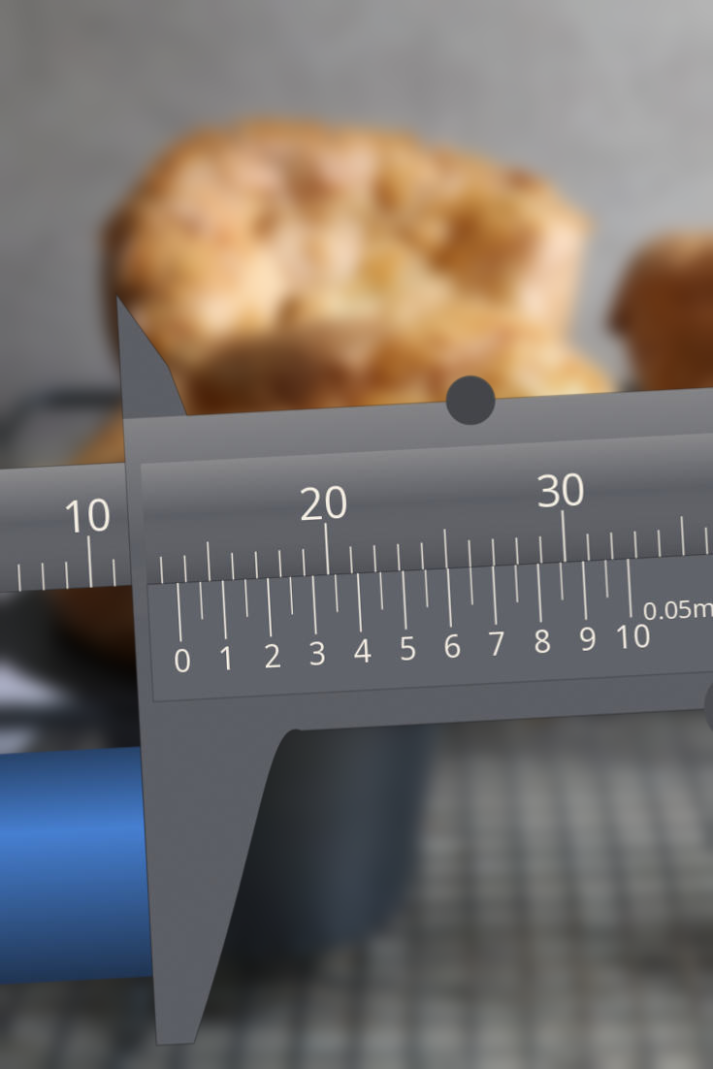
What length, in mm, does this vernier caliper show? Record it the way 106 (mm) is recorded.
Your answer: 13.65 (mm)
